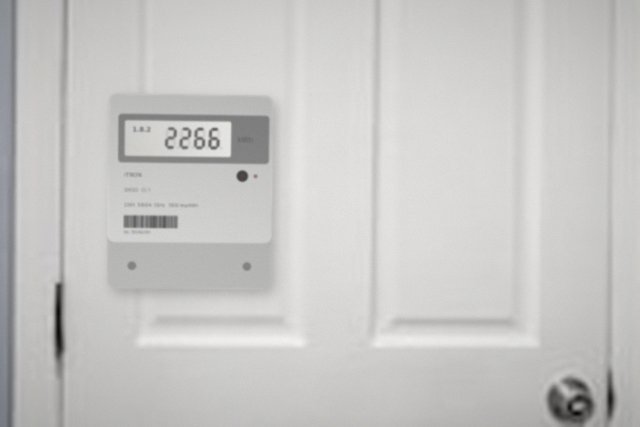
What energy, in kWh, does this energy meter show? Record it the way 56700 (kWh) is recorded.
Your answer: 2266 (kWh)
